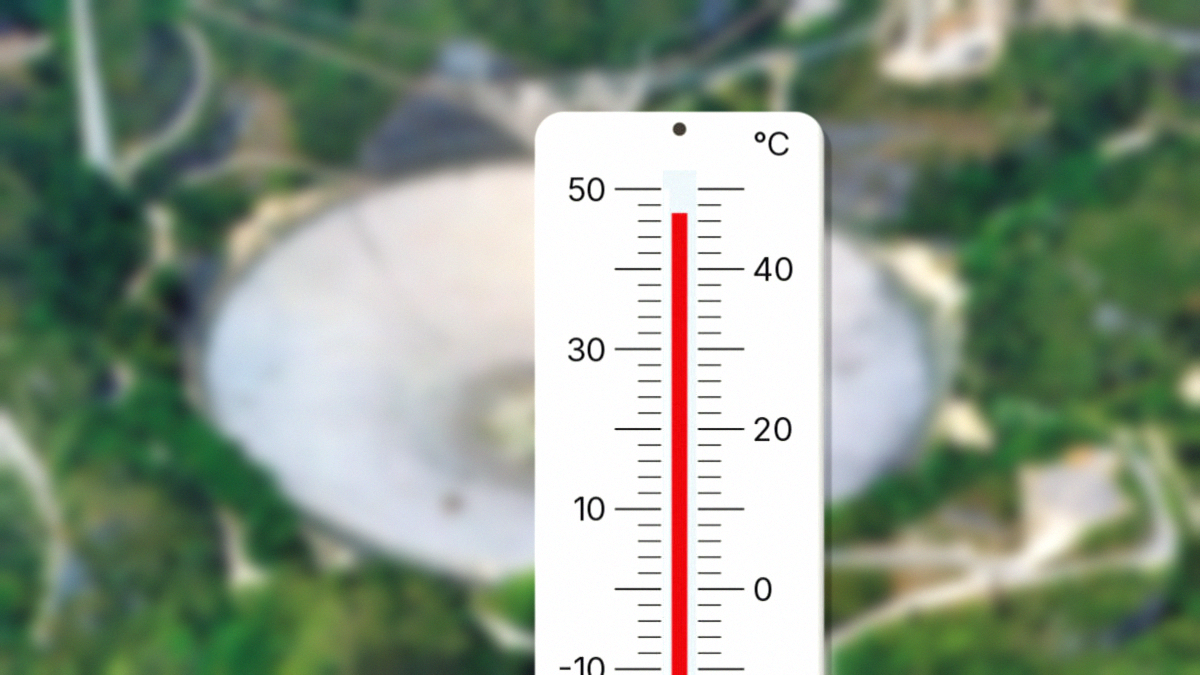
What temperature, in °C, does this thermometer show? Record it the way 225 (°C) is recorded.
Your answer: 47 (°C)
